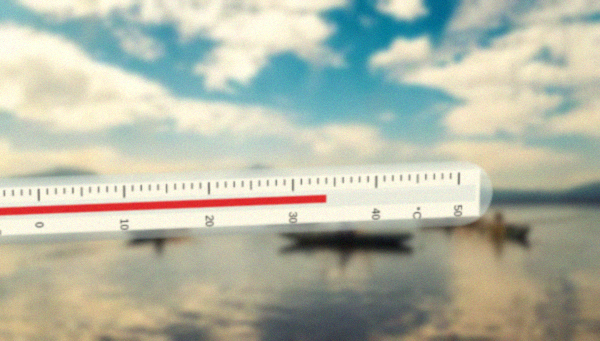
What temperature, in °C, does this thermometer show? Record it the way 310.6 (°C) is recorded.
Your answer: 34 (°C)
